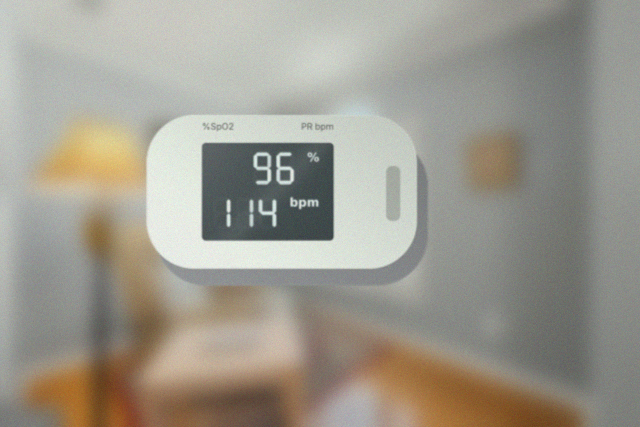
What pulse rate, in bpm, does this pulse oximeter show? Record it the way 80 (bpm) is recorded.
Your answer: 114 (bpm)
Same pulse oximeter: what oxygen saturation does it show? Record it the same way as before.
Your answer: 96 (%)
